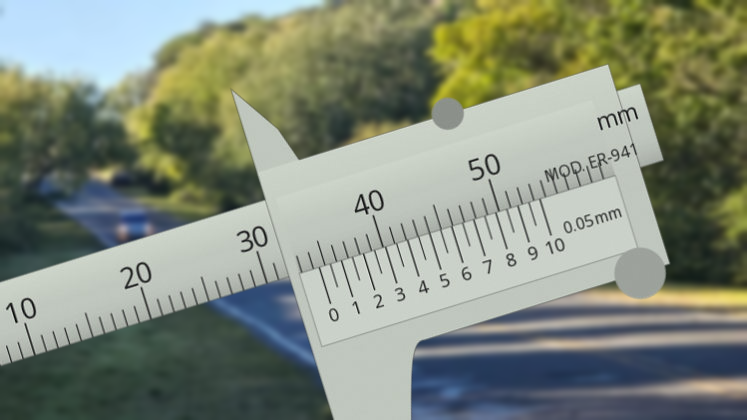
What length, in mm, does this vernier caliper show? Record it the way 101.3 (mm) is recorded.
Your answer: 34.5 (mm)
